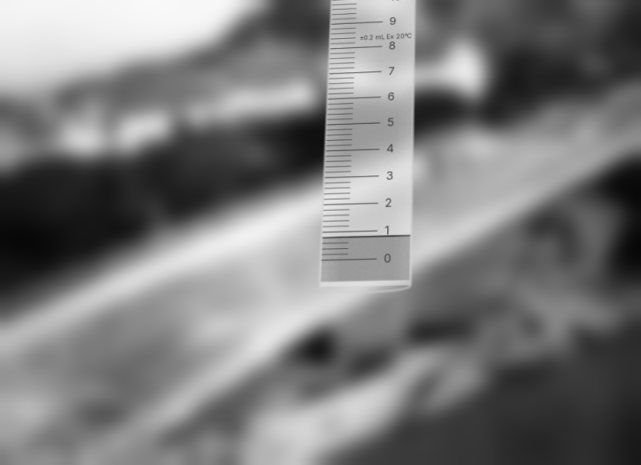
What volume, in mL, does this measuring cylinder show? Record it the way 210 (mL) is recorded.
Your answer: 0.8 (mL)
